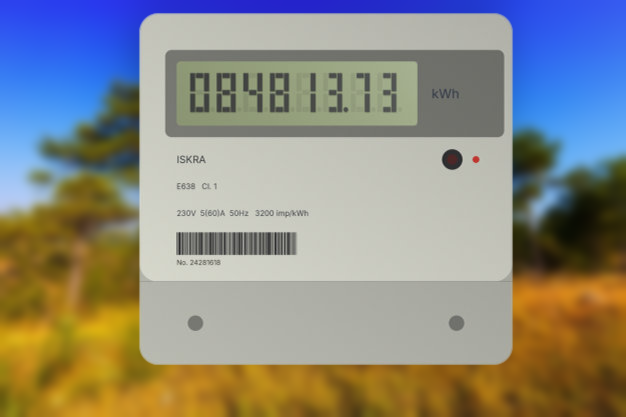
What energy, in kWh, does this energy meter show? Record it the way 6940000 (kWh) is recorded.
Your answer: 84813.73 (kWh)
